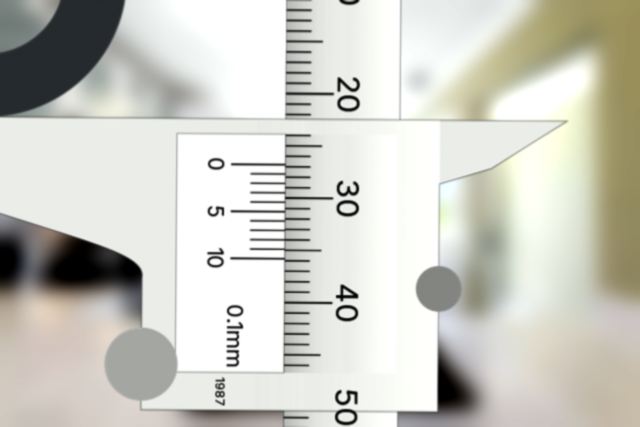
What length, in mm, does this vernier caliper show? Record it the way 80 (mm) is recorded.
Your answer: 26.8 (mm)
